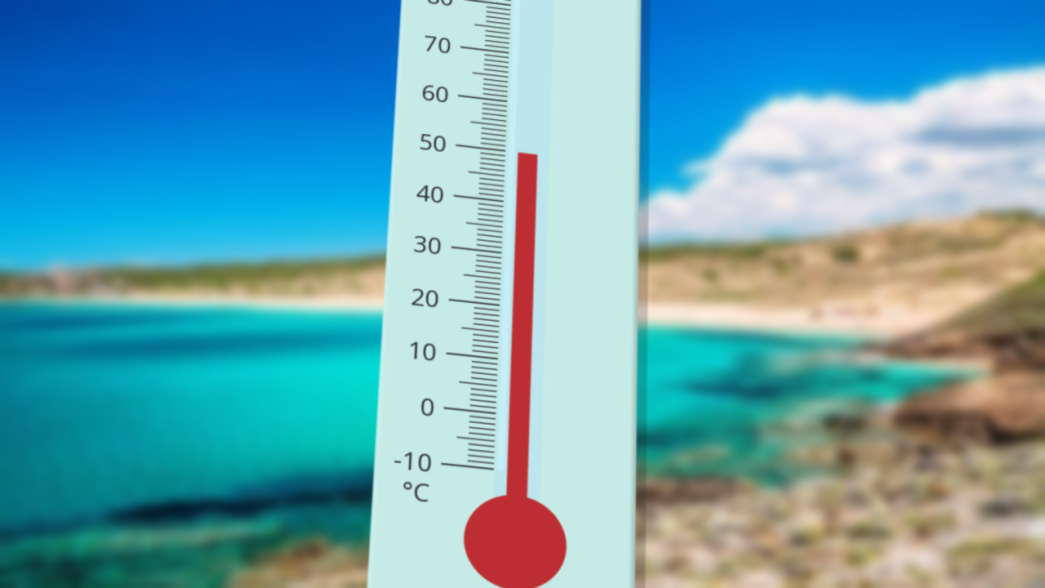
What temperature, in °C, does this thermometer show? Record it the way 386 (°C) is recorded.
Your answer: 50 (°C)
